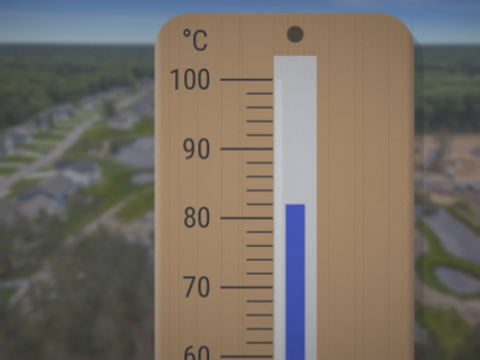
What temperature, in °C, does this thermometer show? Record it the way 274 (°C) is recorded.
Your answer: 82 (°C)
